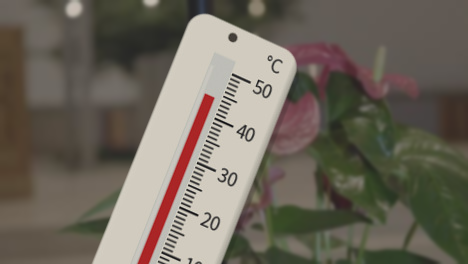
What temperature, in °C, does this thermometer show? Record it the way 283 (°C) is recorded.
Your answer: 44 (°C)
